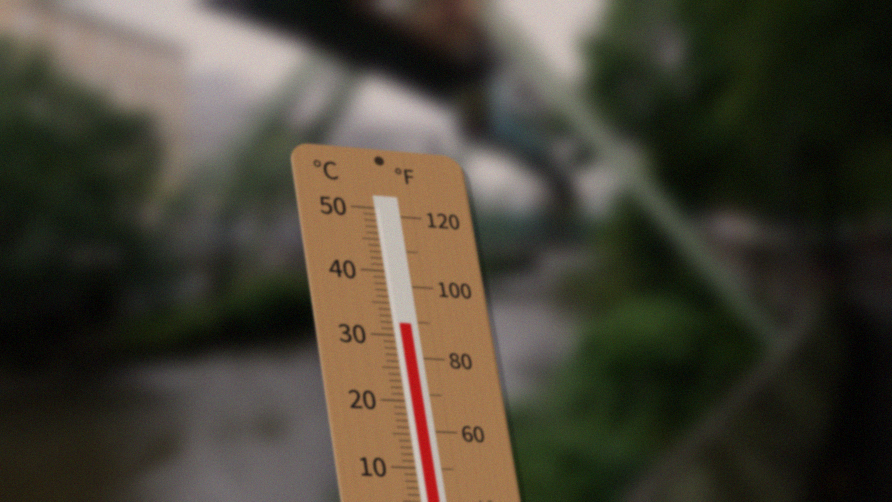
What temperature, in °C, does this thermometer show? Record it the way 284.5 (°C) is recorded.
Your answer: 32 (°C)
